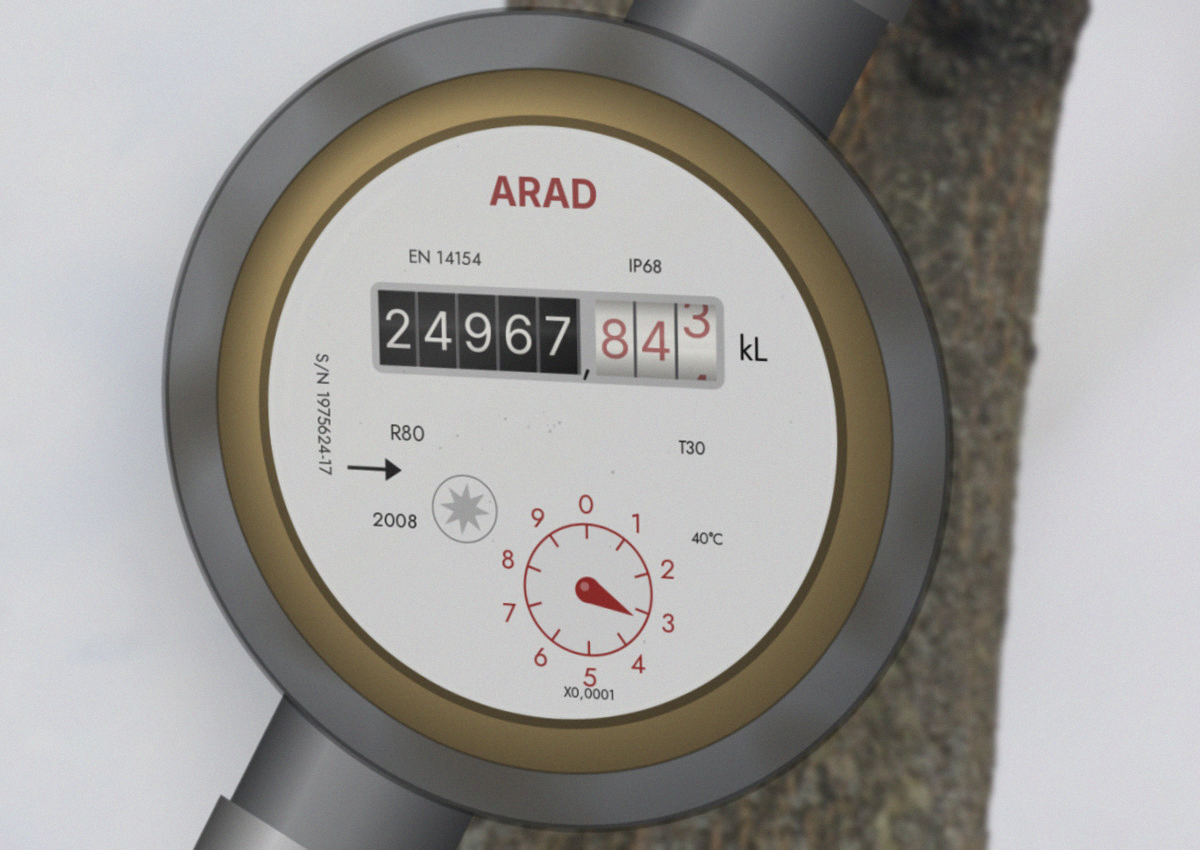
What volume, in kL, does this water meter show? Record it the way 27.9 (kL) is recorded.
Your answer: 24967.8433 (kL)
